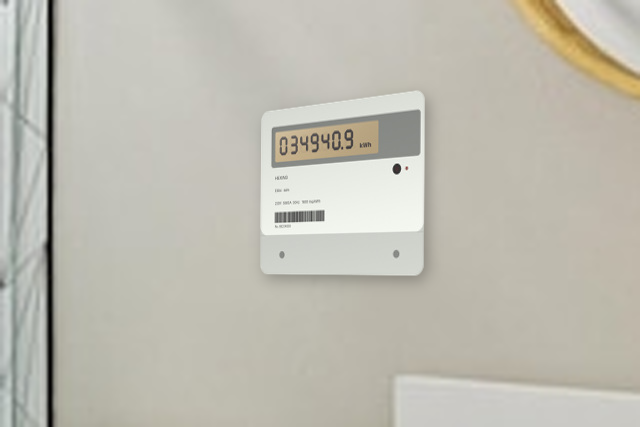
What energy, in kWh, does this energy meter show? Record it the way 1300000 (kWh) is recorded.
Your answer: 34940.9 (kWh)
